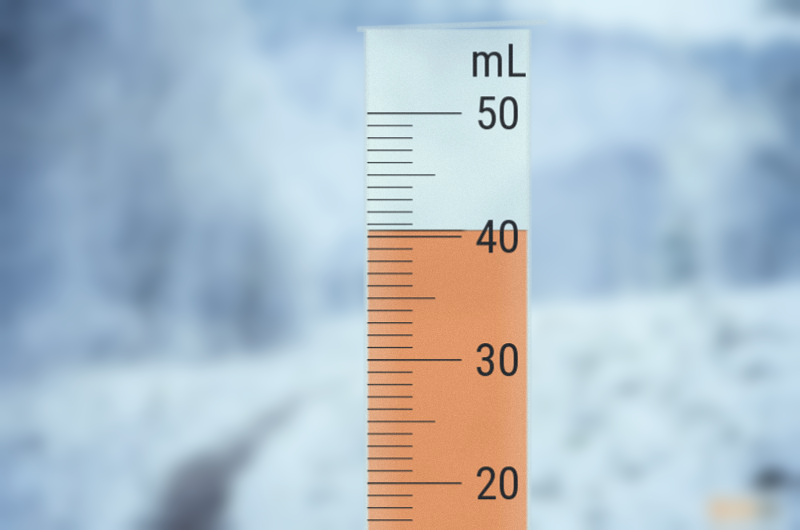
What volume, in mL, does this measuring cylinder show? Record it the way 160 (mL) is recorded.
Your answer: 40.5 (mL)
